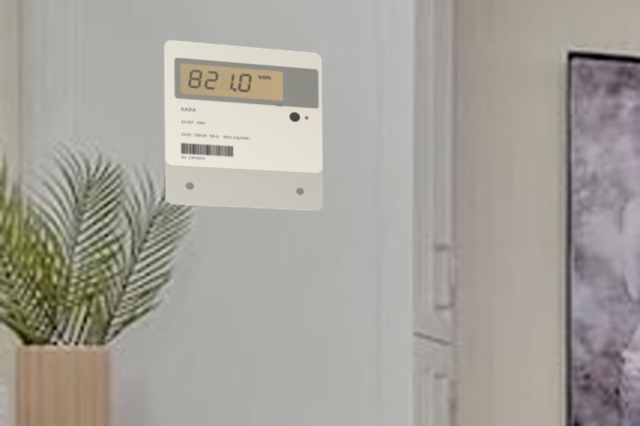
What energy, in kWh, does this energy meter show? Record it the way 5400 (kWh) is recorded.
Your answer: 821.0 (kWh)
